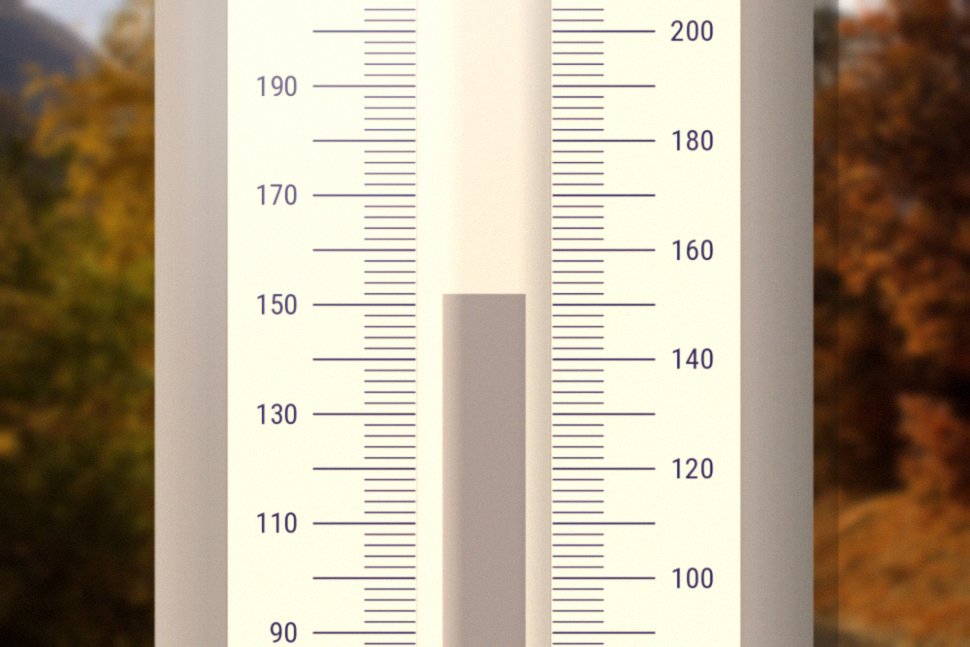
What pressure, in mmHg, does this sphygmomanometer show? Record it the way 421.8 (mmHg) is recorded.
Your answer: 152 (mmHg)
